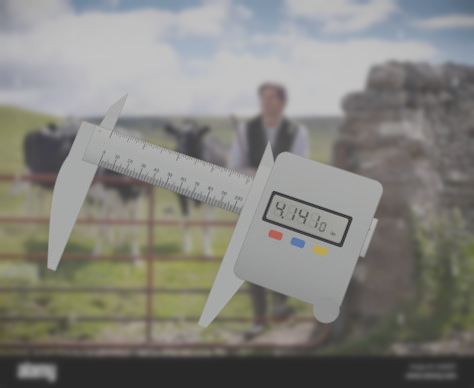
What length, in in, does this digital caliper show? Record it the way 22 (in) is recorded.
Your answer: 4.1410 (in)
